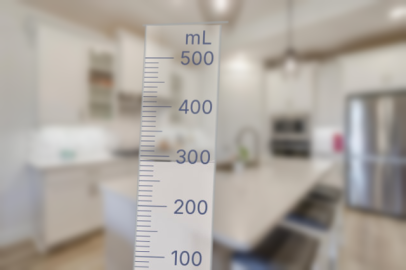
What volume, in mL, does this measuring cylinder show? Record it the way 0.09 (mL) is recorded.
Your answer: 290 (mL)
